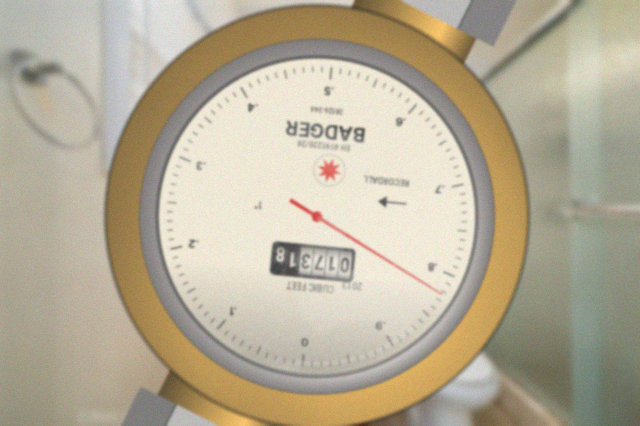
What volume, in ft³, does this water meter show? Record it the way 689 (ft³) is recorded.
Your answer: 17317.82 (ft³)
